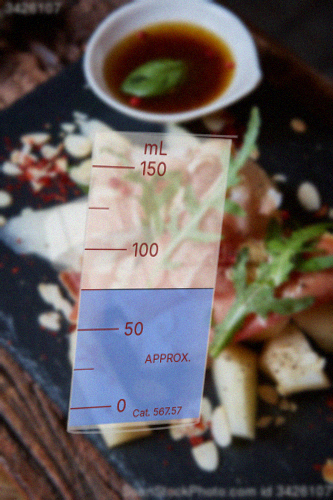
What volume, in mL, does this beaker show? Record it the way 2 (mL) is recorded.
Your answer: 75 (mL)
